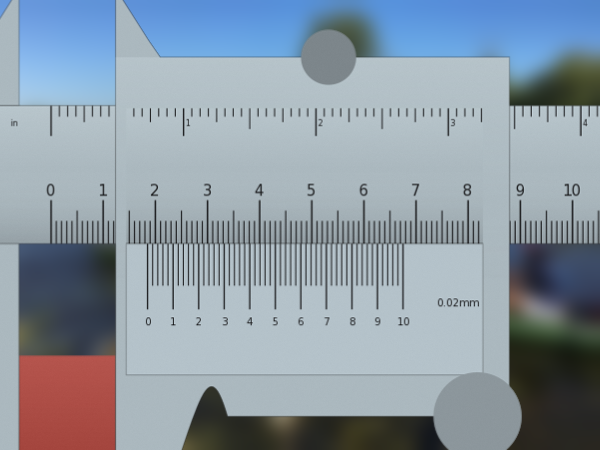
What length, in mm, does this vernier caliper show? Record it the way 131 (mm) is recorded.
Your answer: 18.5 (mm)
